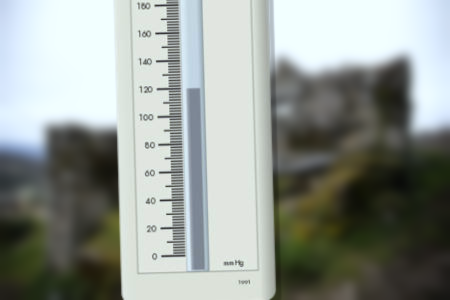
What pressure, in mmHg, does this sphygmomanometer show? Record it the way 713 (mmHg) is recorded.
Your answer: 120 (mmHg)
